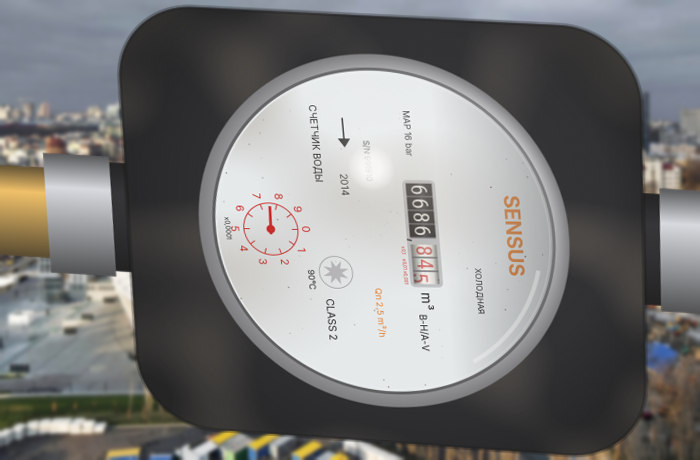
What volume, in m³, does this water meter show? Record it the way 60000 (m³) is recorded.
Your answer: 6686.8447 (m³)
